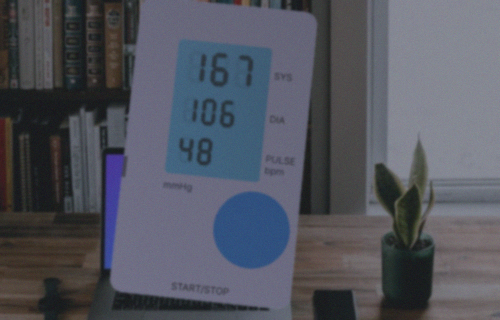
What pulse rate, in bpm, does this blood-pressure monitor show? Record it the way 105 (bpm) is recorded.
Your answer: 48 (bpm)
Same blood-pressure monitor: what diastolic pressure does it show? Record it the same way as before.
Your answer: 106 (mmHg)
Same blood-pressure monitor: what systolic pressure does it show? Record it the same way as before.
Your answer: 167 (mmHg)
